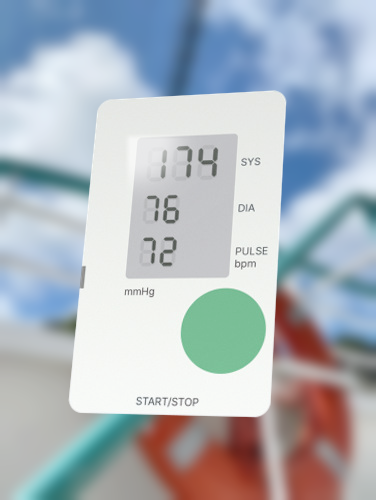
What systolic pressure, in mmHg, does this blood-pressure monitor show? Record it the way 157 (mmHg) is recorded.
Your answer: 174 (mmHg)
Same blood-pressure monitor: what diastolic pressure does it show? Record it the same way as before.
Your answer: 76 (mmHg)
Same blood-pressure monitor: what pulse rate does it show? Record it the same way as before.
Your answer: 72 (bpm)
